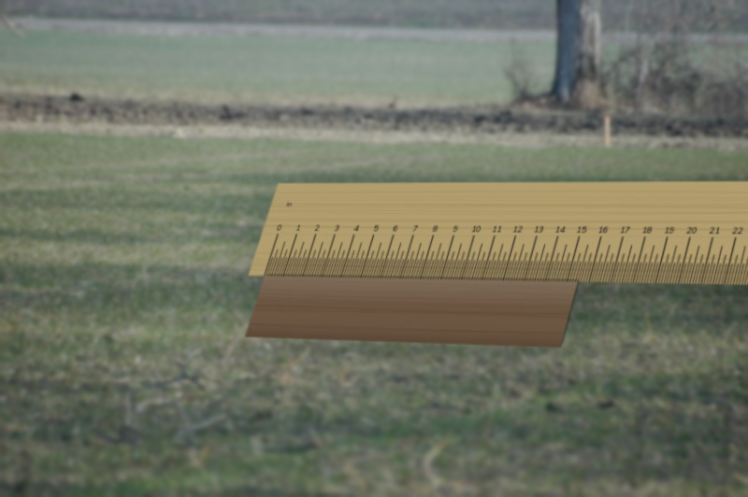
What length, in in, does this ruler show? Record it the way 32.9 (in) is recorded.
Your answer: 15.5 (in)
